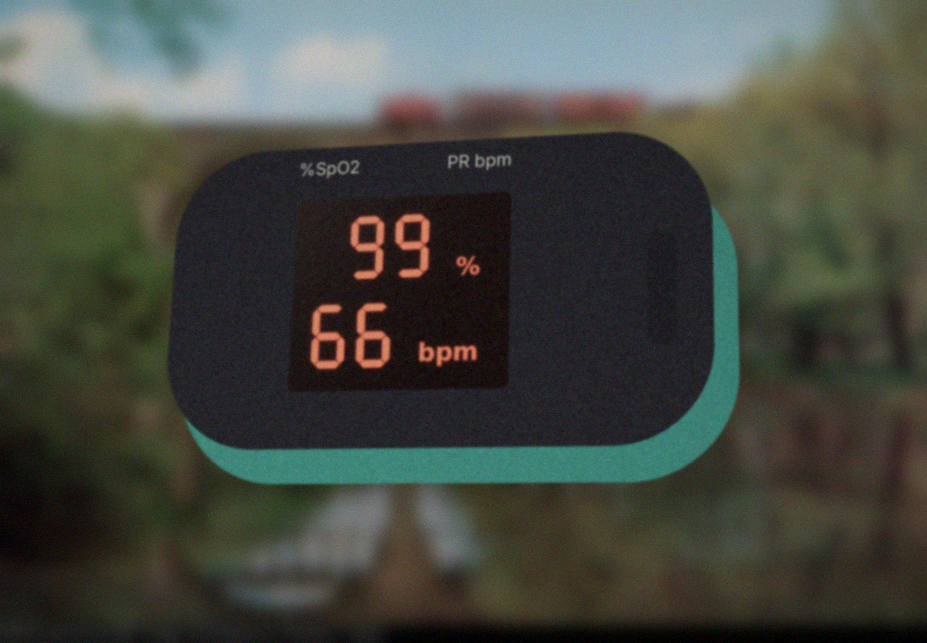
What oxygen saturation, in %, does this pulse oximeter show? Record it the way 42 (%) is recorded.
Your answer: 99 (%)
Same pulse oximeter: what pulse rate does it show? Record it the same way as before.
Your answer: 66 (bpm)
